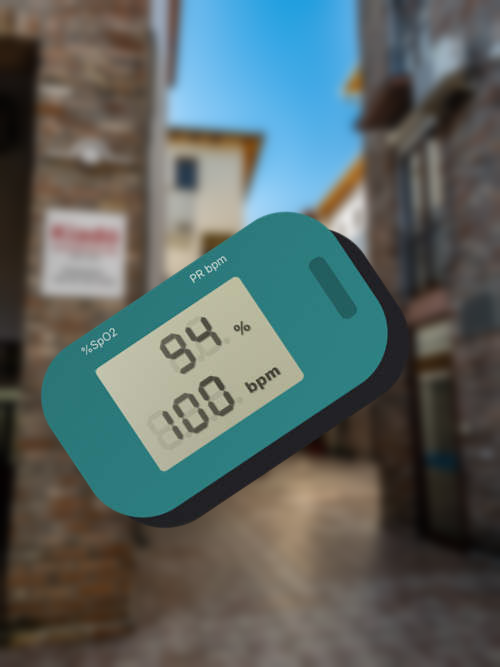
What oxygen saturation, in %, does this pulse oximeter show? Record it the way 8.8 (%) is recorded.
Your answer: 94 (%)
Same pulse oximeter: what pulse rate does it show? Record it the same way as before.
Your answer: 100 (bpm)
